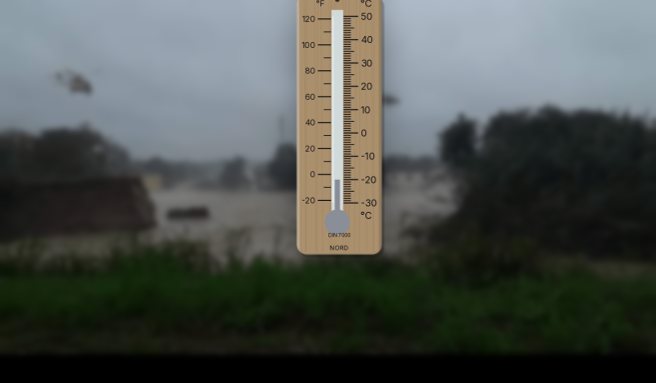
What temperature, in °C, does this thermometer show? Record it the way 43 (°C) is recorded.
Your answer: -20 (°C)
